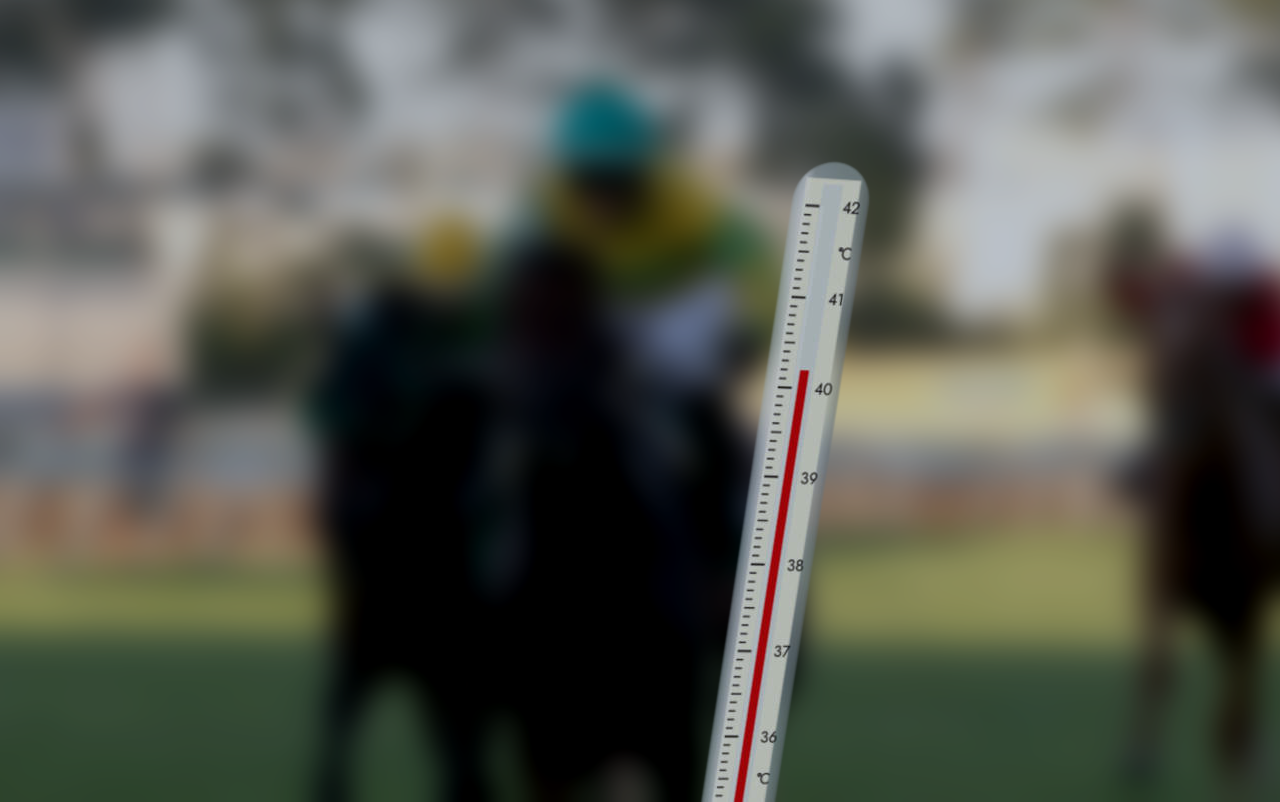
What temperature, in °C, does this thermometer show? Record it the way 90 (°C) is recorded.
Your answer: 40.2 (°C)
